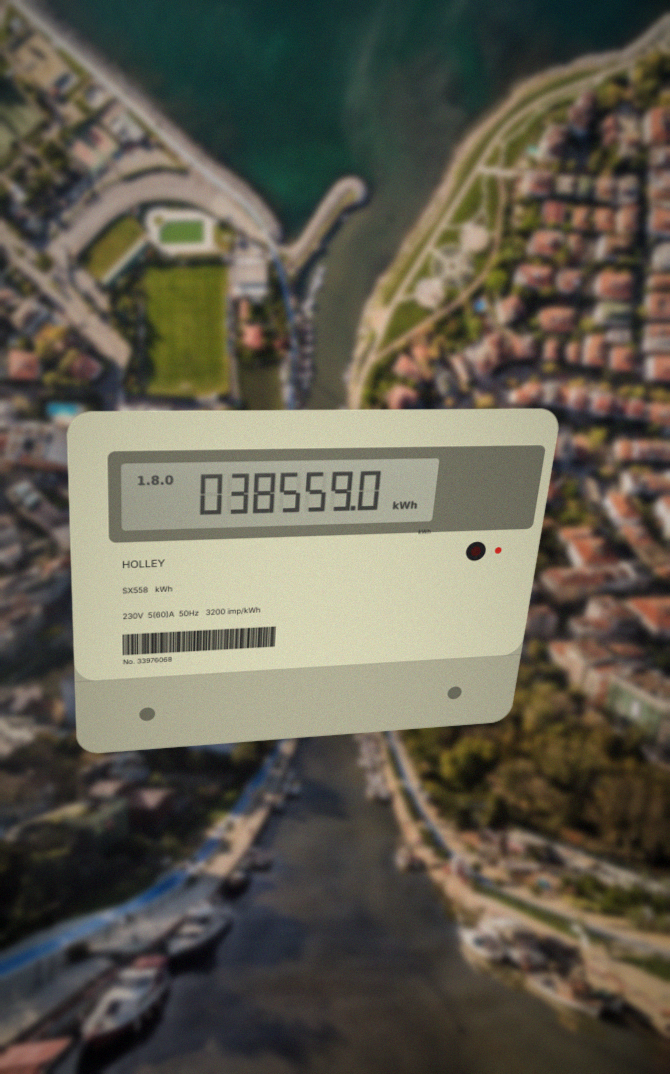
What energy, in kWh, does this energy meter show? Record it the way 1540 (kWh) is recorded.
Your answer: 38559.0 (kWh)
